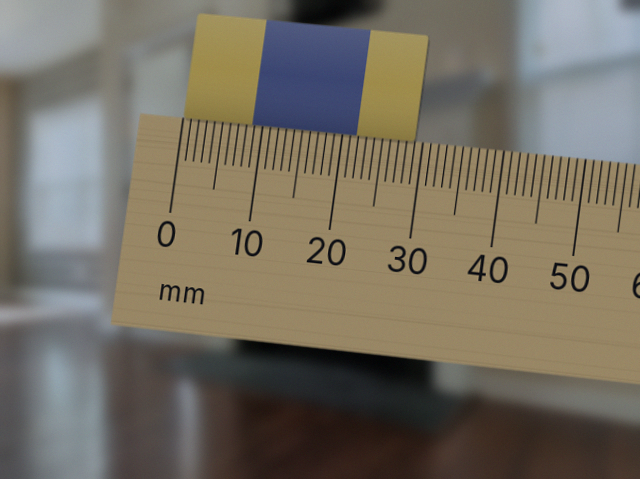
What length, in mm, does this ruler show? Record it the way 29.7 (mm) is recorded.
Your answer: 29 (mm)
